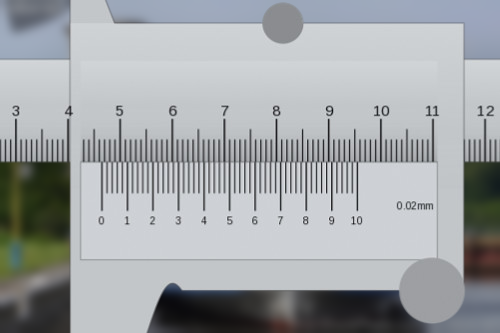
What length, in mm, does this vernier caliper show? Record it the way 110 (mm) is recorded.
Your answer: 46.5 (mm)
